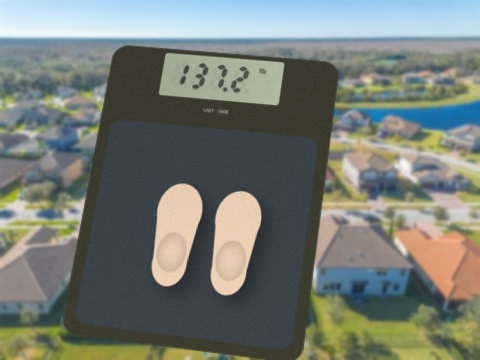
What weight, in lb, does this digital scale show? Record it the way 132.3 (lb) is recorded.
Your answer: 137.2 (lb)
